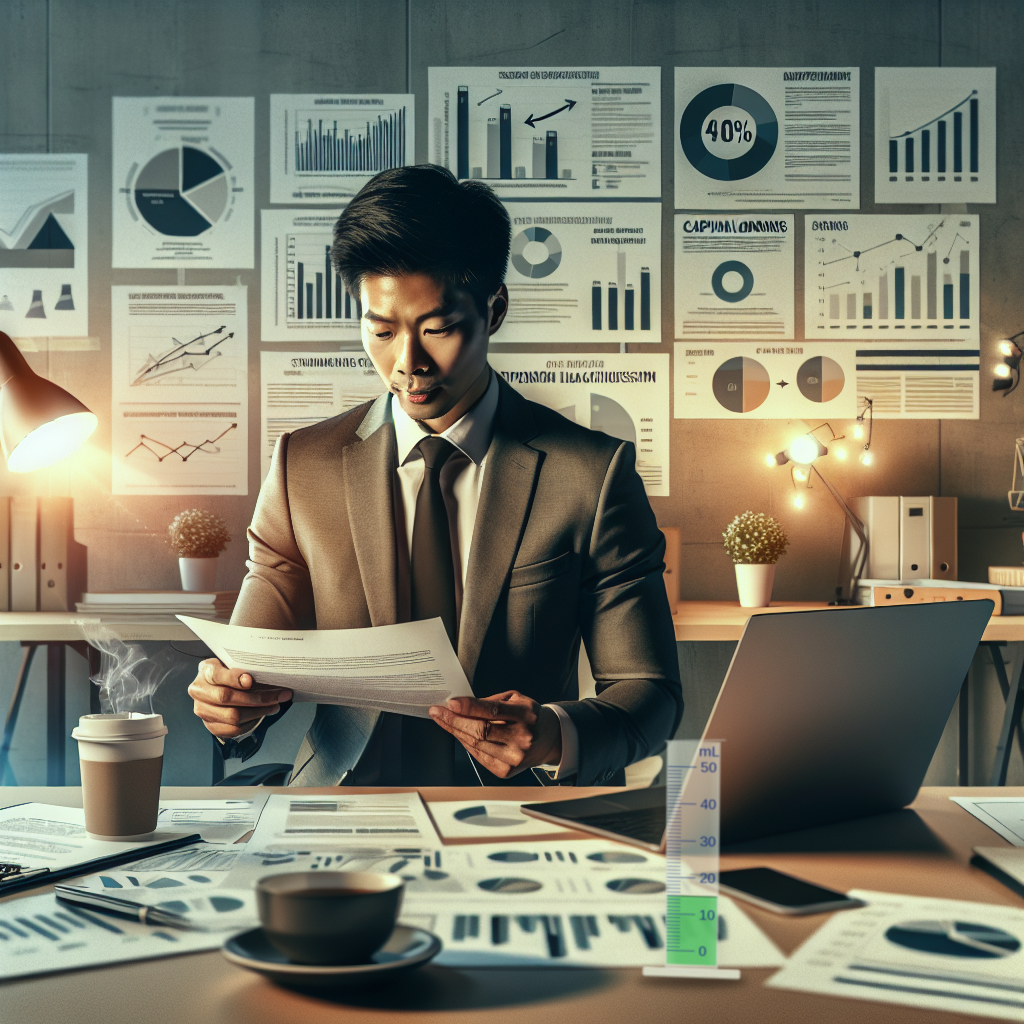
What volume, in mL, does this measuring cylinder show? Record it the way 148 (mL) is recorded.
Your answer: 15 (mL)
